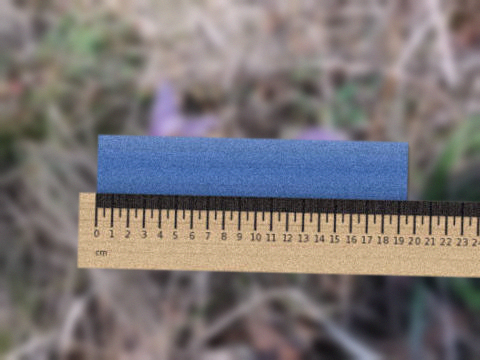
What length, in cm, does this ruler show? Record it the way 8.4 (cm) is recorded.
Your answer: 19.5 (cm)
